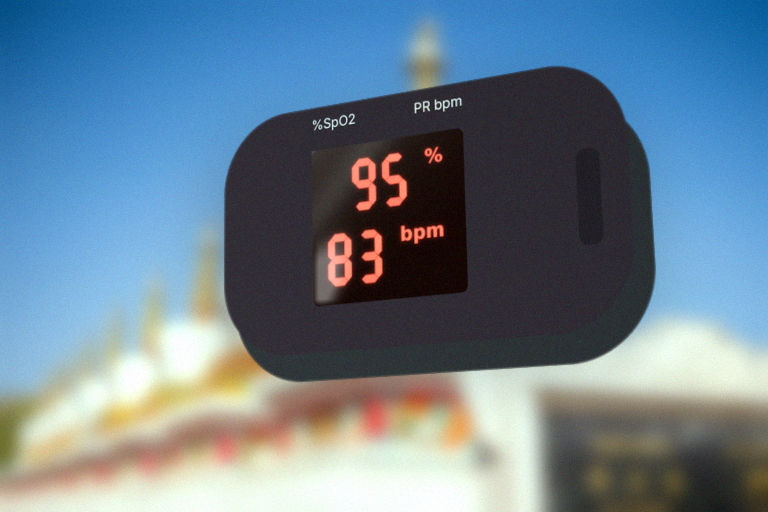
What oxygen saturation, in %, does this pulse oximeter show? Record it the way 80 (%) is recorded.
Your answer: 95 (%)
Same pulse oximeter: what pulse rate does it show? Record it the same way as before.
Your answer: 83 (bpm)
